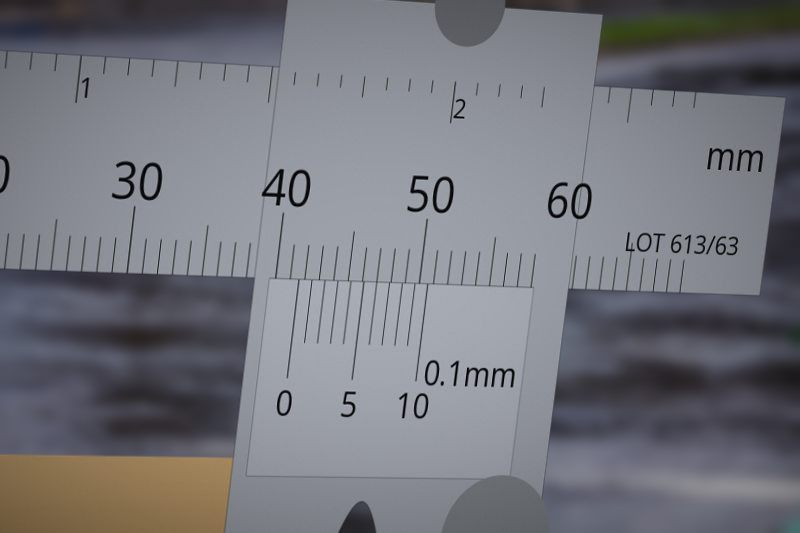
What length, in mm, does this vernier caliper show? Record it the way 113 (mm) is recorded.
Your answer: 41.6 (mm)
